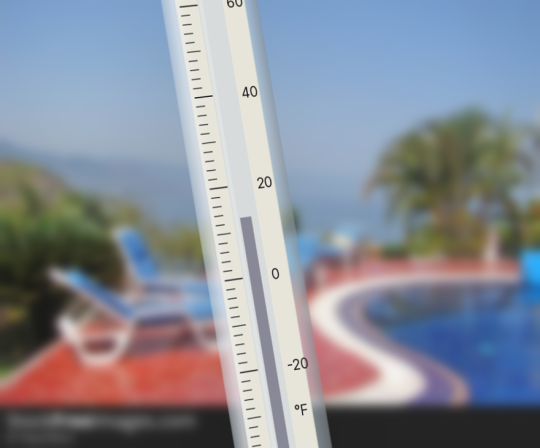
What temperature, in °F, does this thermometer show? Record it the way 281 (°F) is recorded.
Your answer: 13 (°F)
